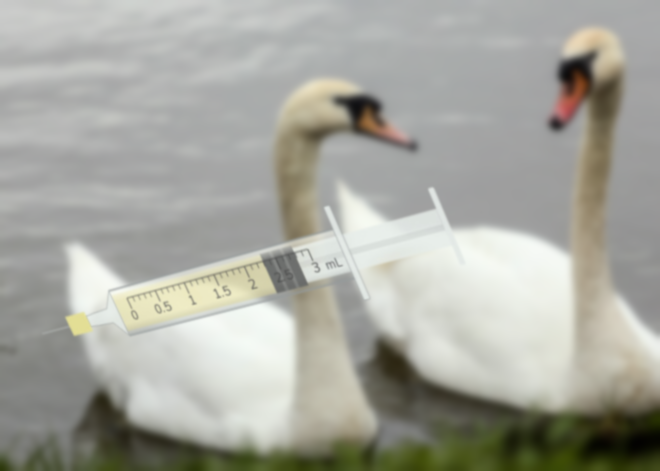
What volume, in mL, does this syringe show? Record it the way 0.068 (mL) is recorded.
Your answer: 2.3 (mL)
